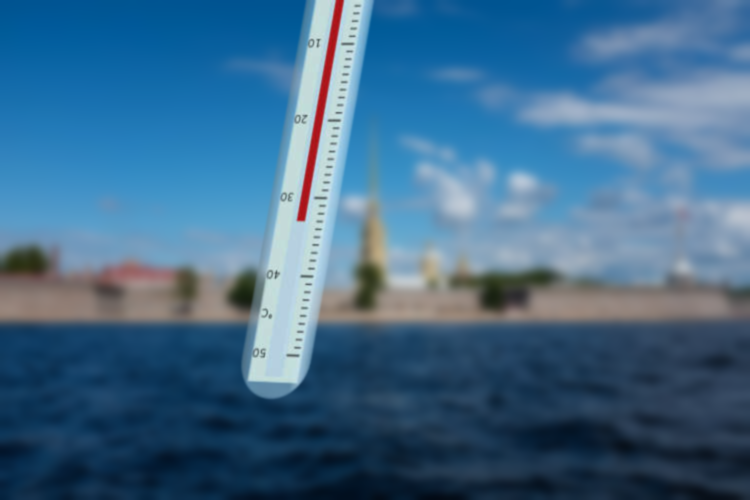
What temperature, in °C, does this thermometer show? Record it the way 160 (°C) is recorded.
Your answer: 33 (°C)
